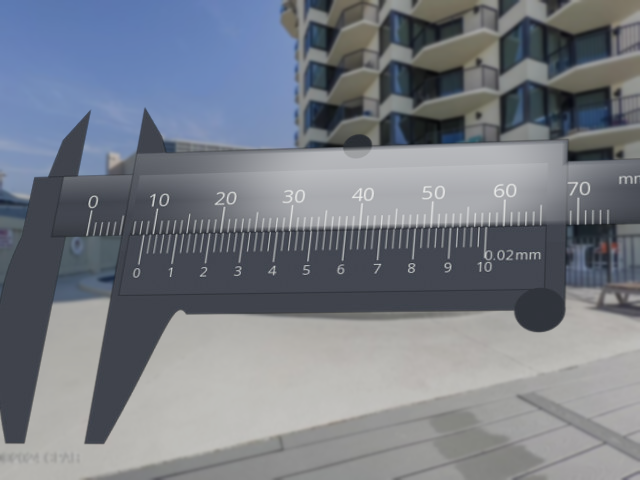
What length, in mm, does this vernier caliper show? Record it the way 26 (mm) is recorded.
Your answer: 8.6 (mm)
